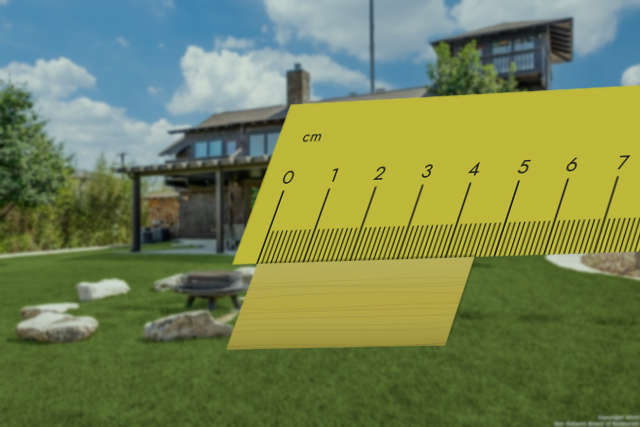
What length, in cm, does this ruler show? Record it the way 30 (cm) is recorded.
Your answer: 4.6 (cm)
